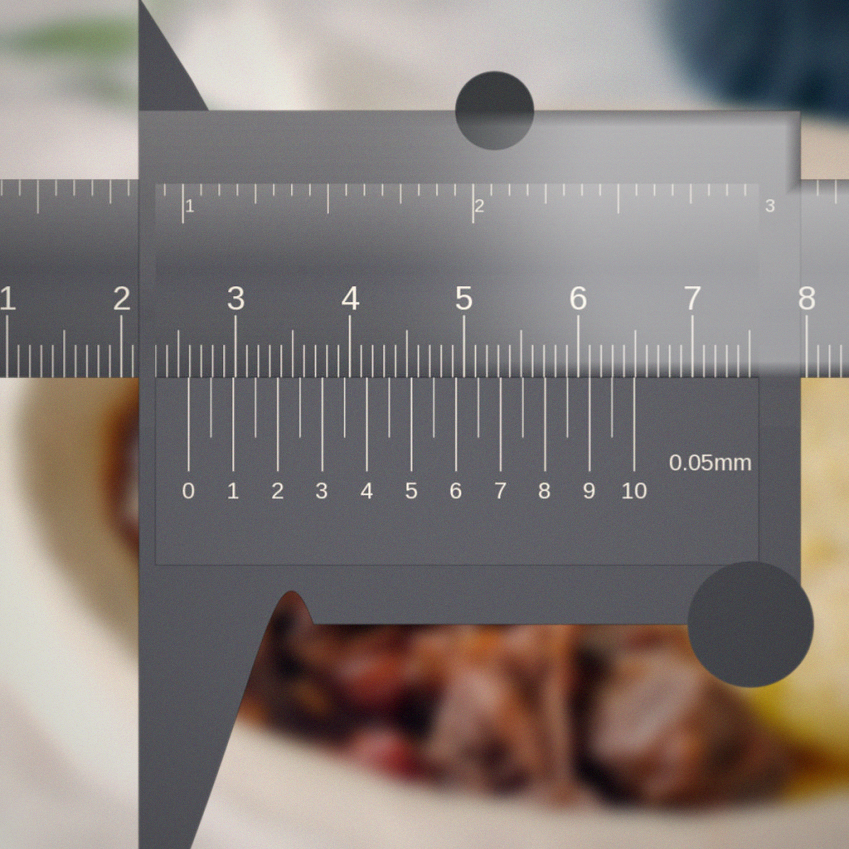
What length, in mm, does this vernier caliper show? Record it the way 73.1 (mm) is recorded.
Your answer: 25.9 (mm)
